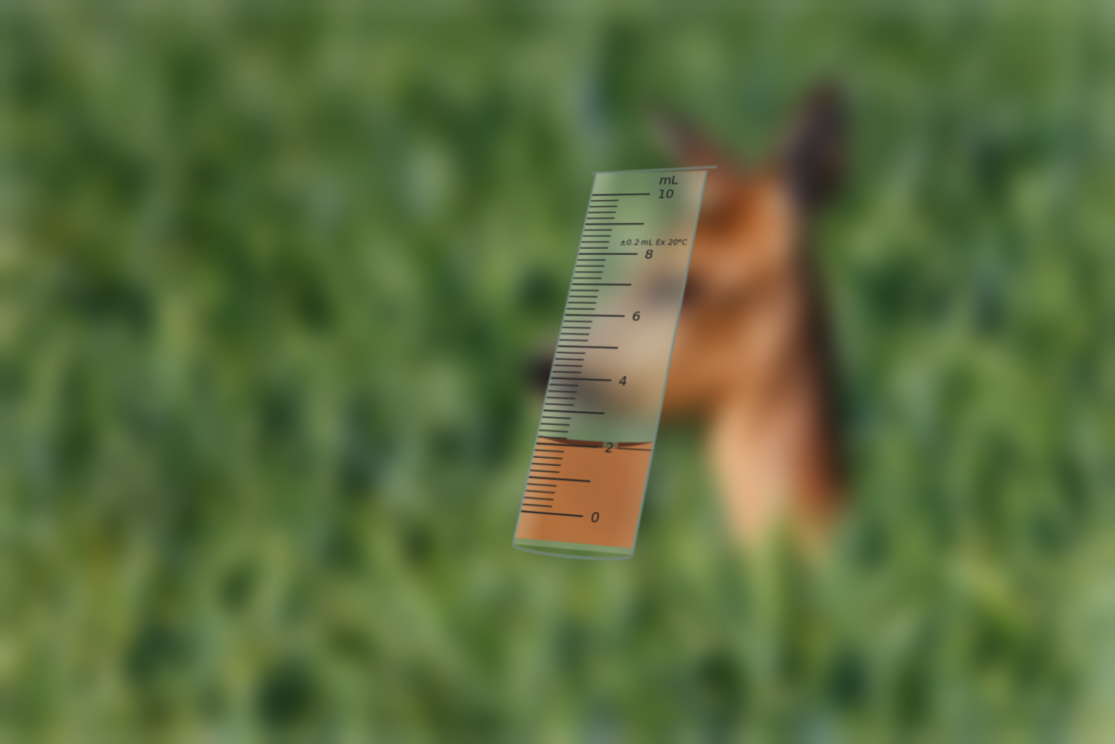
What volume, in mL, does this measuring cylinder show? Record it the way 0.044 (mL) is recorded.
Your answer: 2 (mL)
